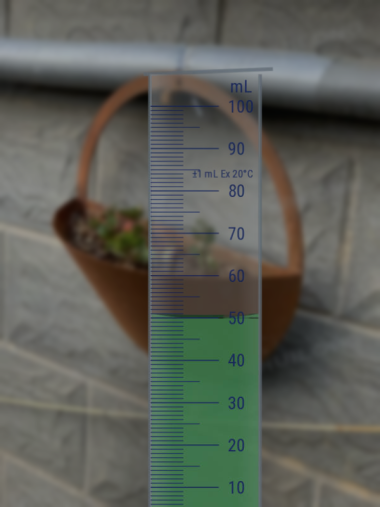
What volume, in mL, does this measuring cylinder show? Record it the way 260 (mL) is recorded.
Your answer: 50 (mL)
